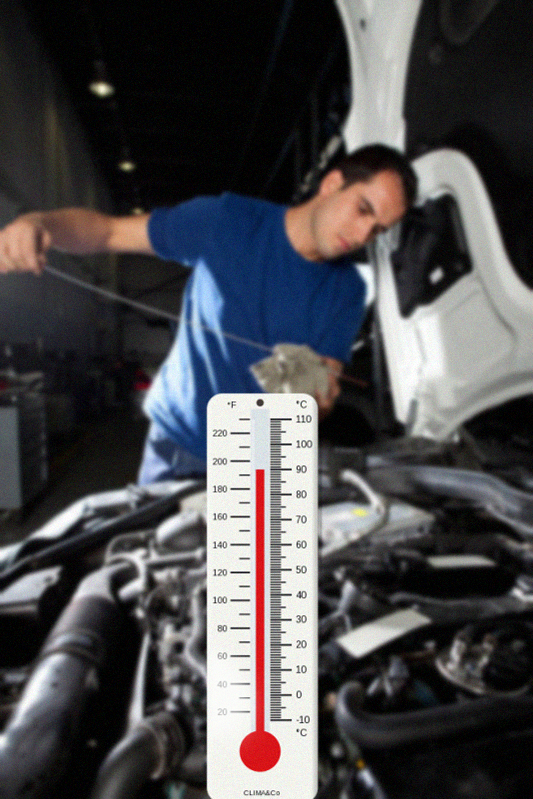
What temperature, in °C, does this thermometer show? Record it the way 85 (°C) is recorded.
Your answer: 90 (°C)
